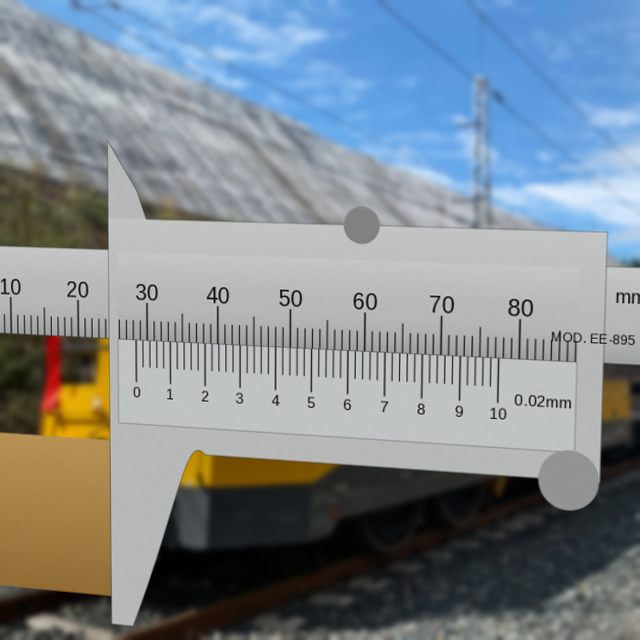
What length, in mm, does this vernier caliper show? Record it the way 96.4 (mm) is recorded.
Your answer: 28.4 (mm)
